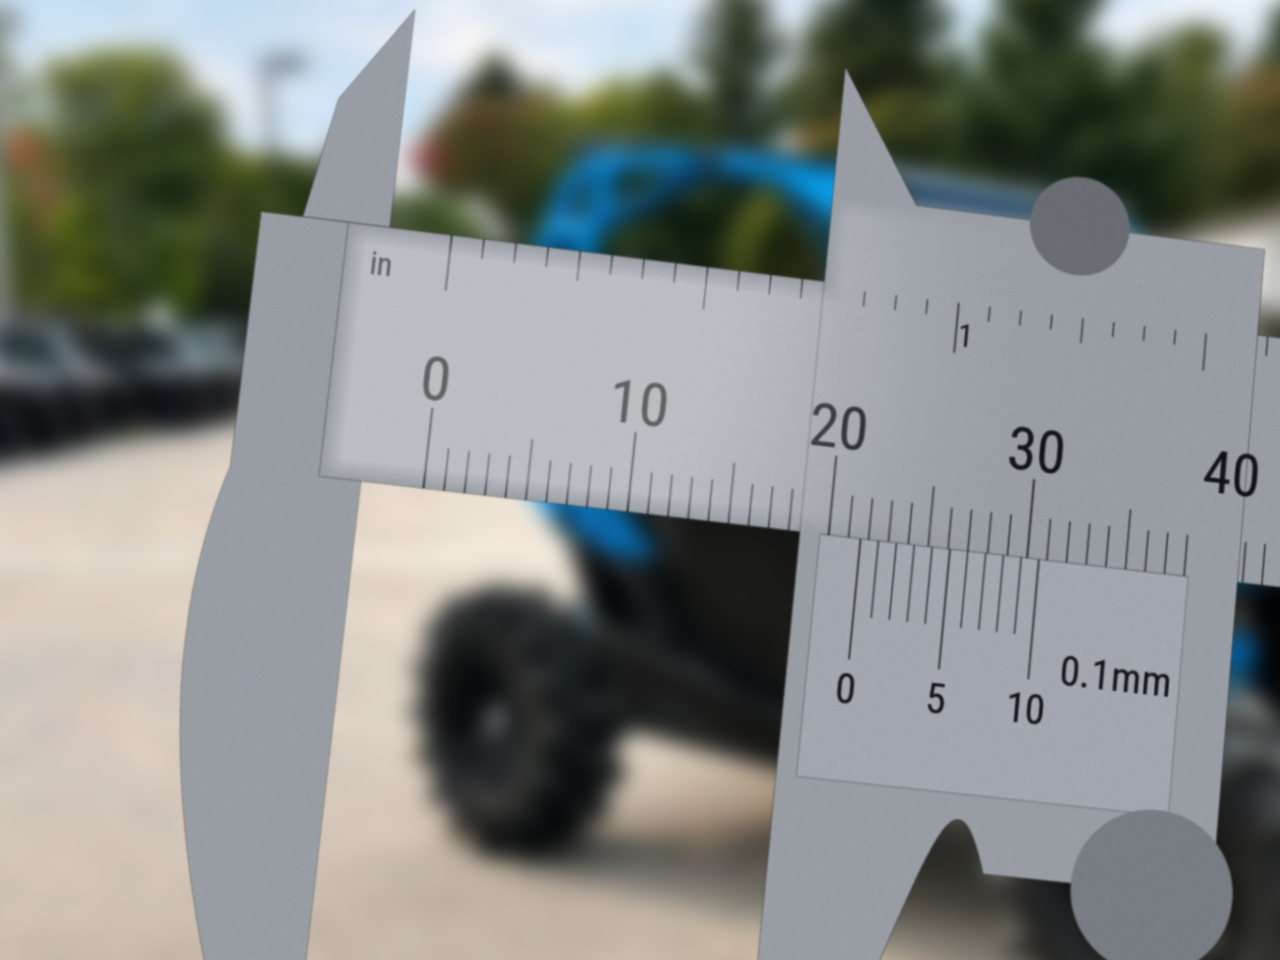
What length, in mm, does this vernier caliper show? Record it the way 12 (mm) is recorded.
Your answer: 21.6 (mm)
